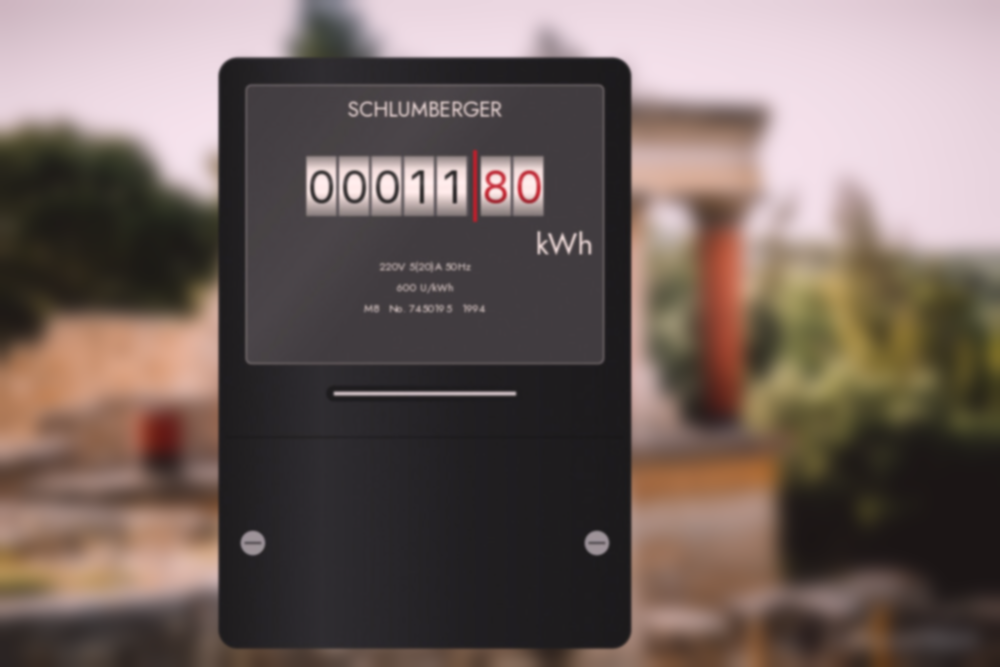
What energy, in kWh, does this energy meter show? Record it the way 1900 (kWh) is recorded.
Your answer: 11.80 (kWh)
